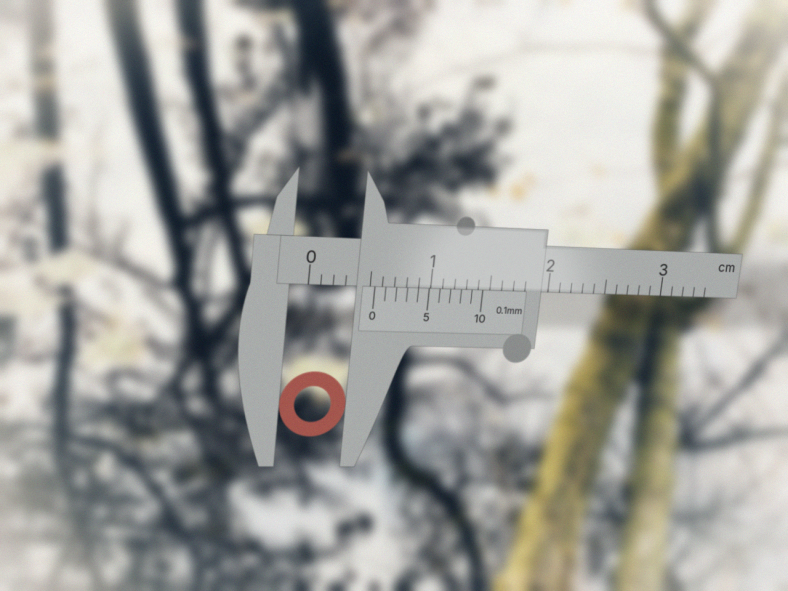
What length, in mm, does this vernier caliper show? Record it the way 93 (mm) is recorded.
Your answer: 5.4 (mm)
